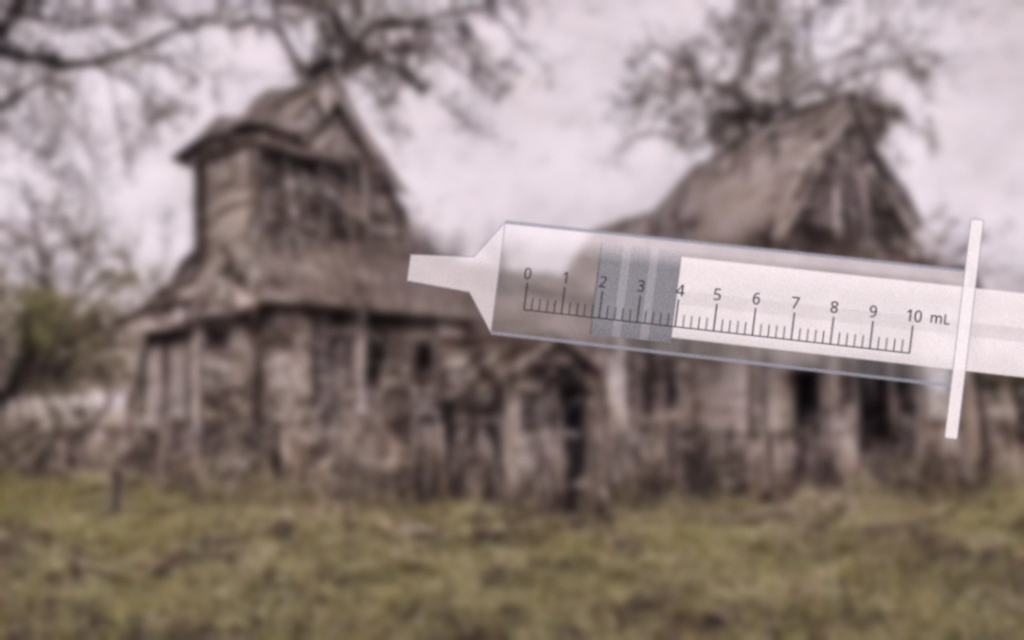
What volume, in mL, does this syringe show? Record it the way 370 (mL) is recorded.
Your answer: 1.8 (mL)
